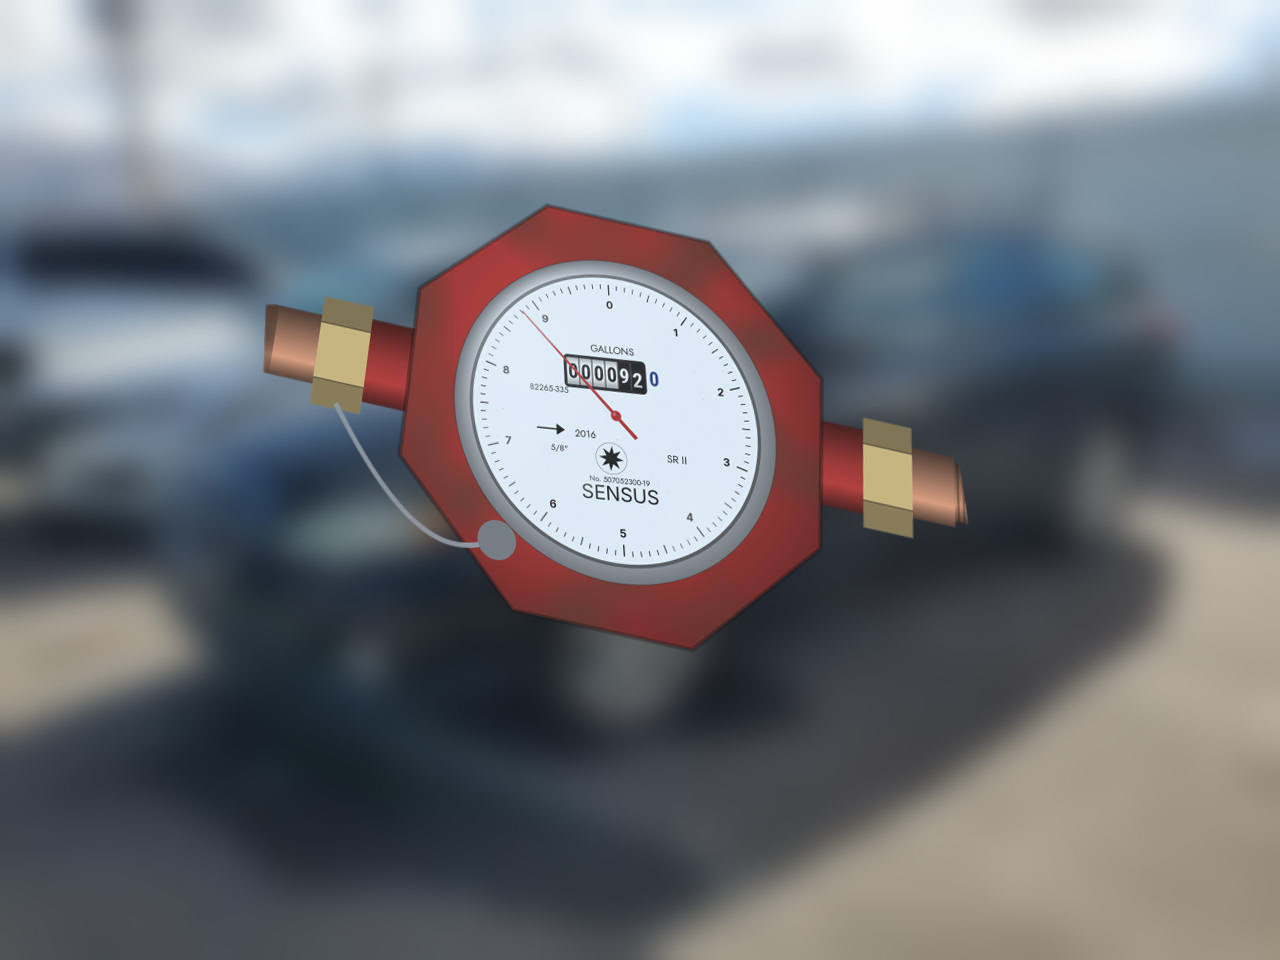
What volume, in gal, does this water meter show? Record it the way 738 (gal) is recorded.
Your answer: 918.8 (gal)
